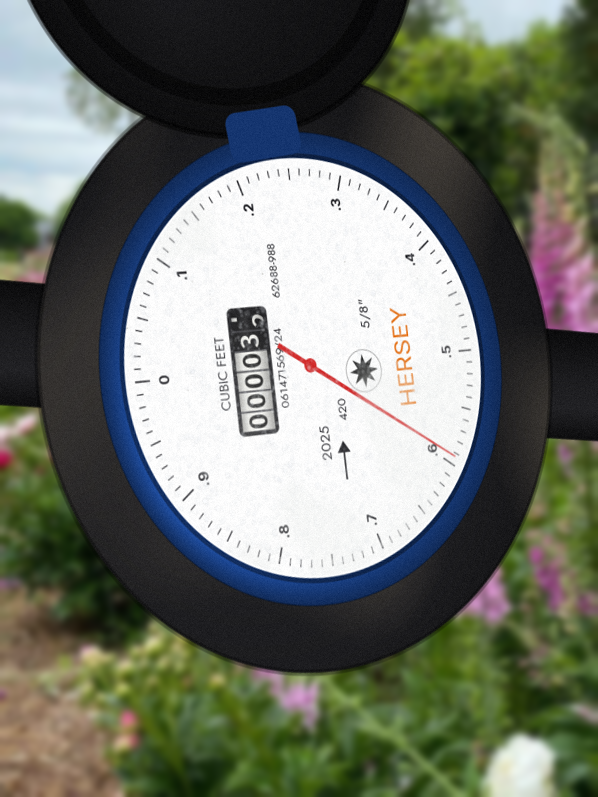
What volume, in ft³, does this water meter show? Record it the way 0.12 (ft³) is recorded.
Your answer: 31.59 (ft³)
